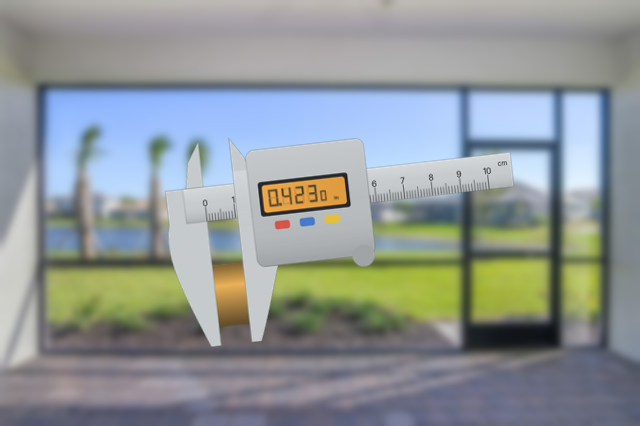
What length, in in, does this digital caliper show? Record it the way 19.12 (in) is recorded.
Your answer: 0.4230 (in)
